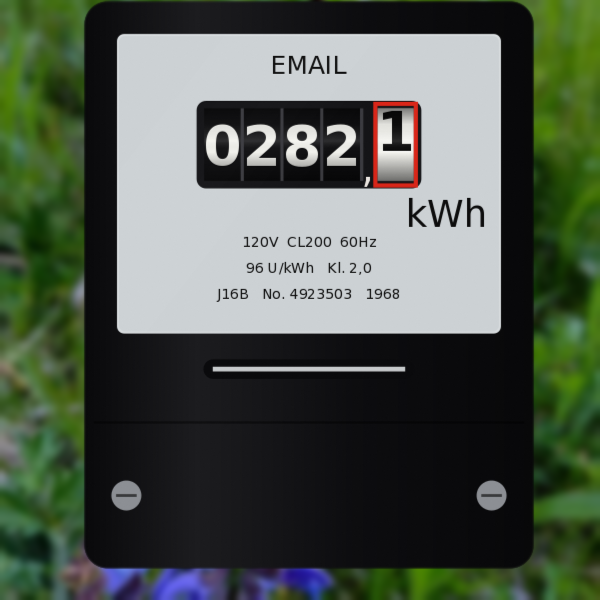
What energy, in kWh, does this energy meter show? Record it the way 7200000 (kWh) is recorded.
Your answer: 282.1 (kWh)
